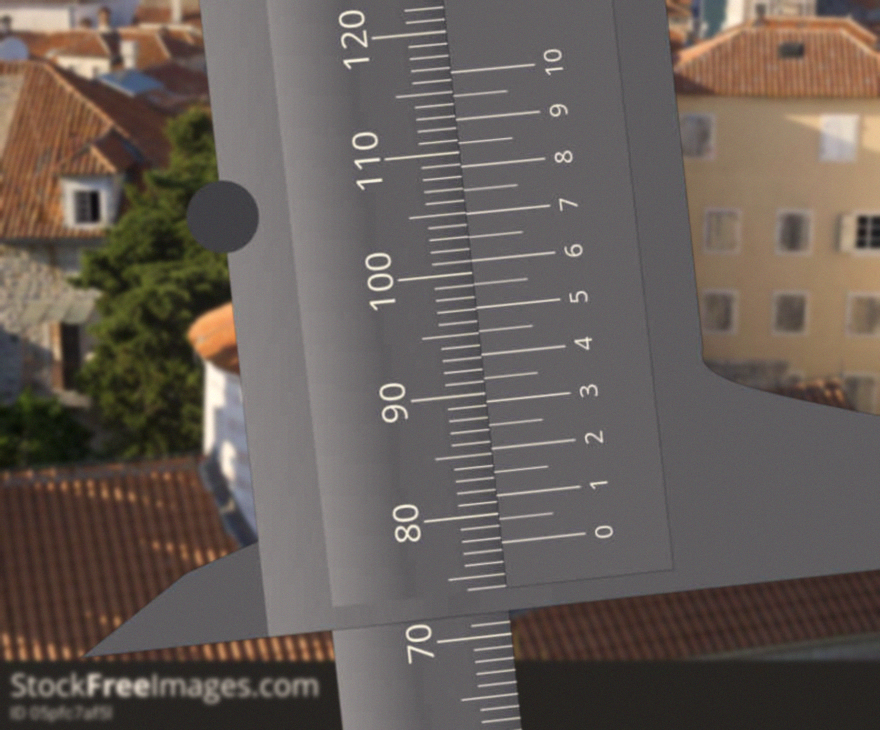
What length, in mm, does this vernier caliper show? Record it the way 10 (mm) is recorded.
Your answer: 77.6 (mm)
